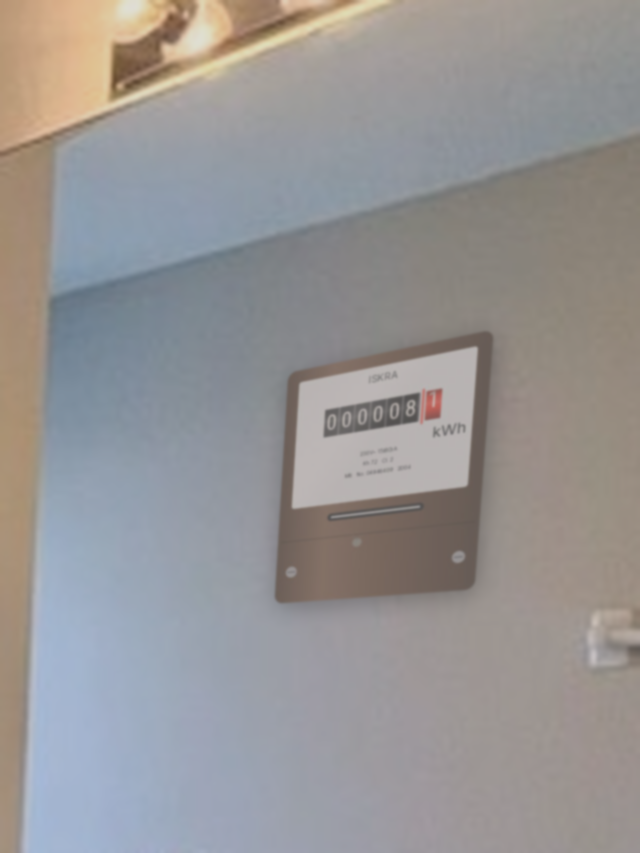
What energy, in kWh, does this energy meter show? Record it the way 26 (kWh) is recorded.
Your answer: 8.1 (kWh)
